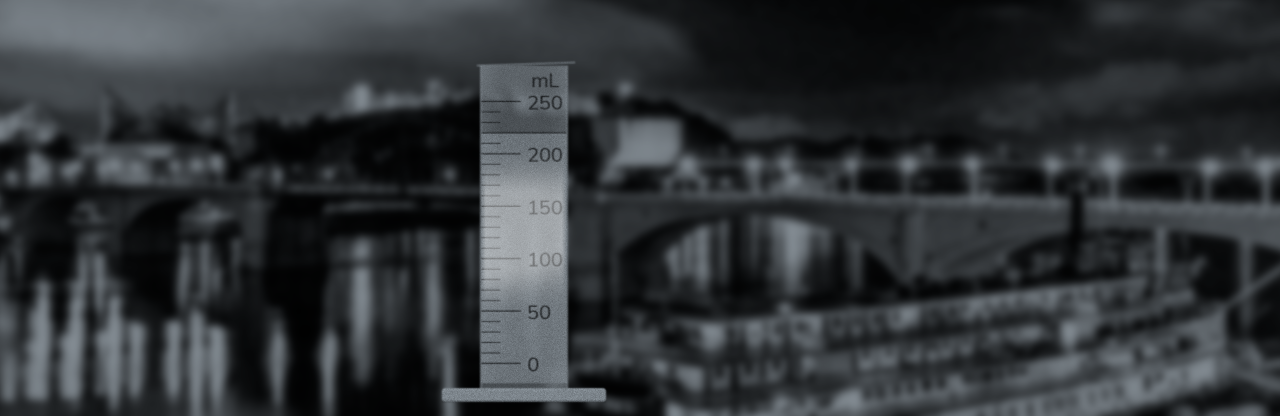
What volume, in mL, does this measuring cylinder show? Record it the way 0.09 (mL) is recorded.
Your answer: 220 (mL)
